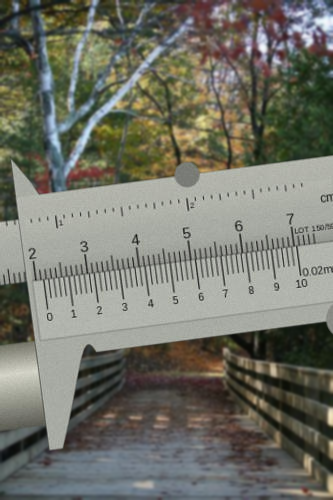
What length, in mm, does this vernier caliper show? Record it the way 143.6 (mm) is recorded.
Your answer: 21.5 (mm)
